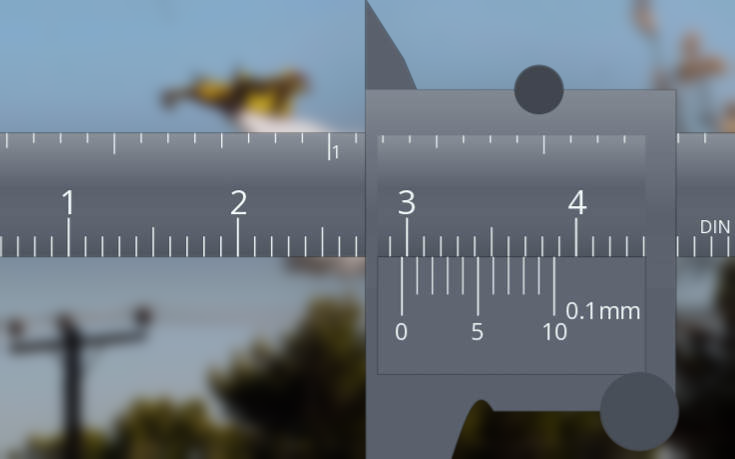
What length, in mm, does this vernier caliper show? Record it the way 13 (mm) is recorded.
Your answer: 29.7 (mm)
